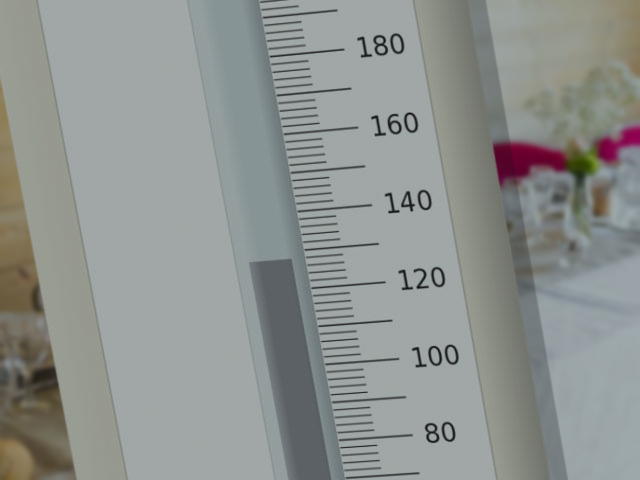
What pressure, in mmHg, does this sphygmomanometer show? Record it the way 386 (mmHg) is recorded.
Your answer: 128 (mmHg)
